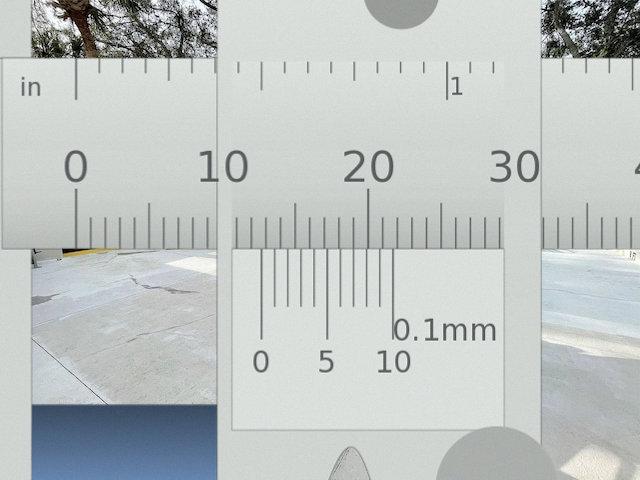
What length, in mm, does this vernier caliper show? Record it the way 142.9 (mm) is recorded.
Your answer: 12.7 (mm)
